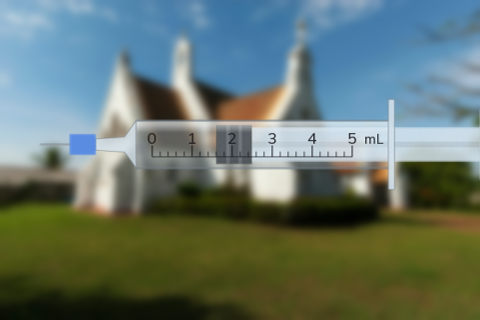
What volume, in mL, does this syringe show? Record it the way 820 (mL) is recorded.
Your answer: 1.6 (mL)
